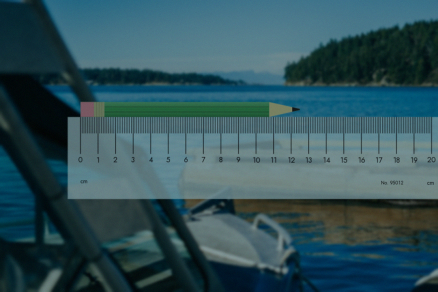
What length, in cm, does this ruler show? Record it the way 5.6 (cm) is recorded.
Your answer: 12.5 (cm)
